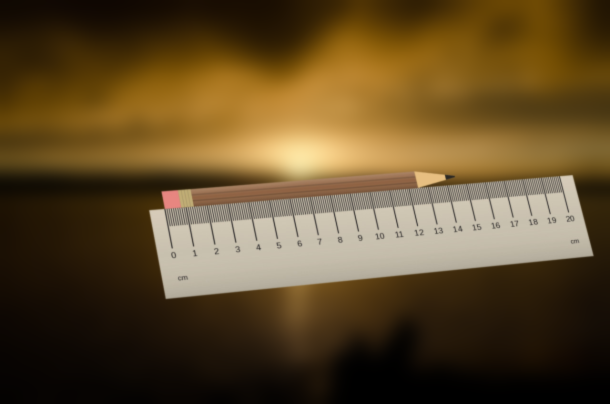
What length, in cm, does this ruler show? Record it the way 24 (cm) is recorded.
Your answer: 14.5 (cm)
